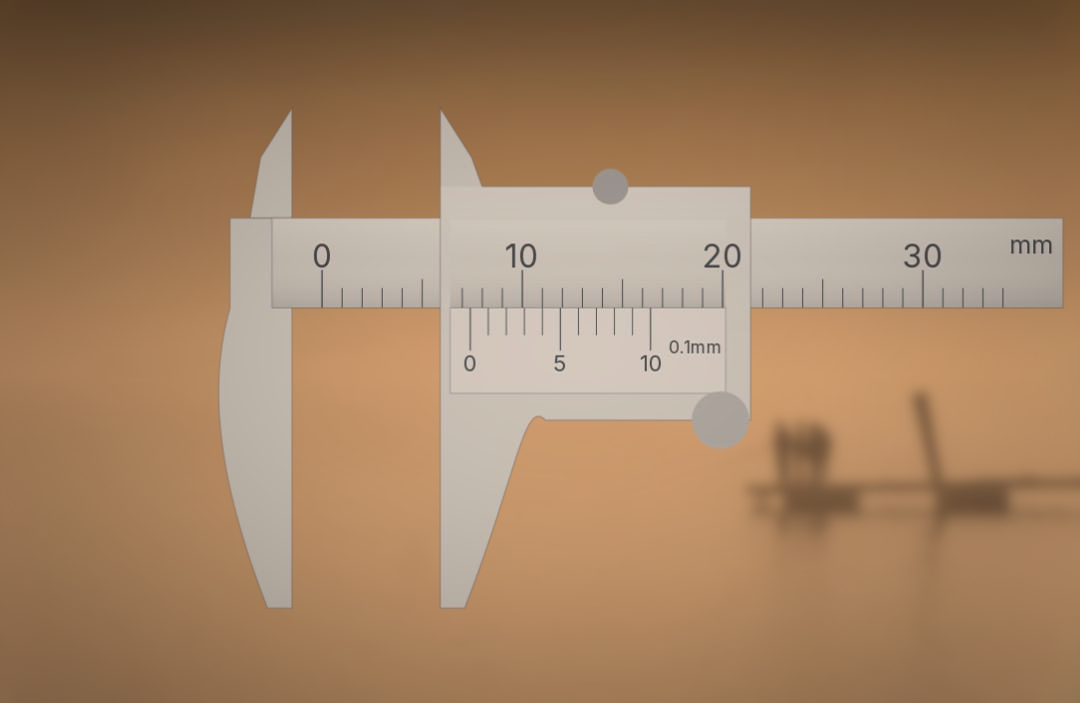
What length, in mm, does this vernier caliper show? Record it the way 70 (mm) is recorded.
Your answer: 7.4 (mm)
